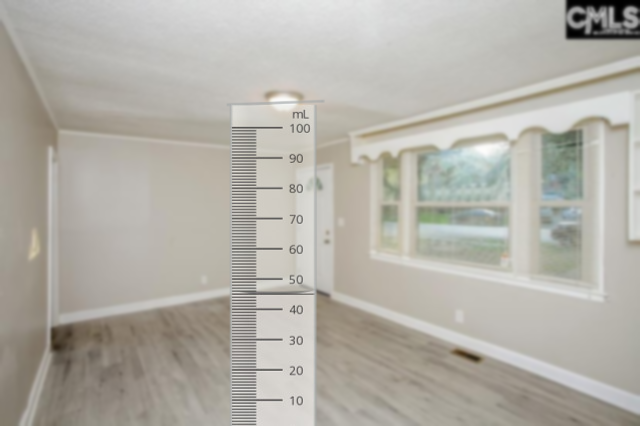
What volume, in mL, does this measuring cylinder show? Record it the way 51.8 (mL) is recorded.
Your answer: 45 (mL)
